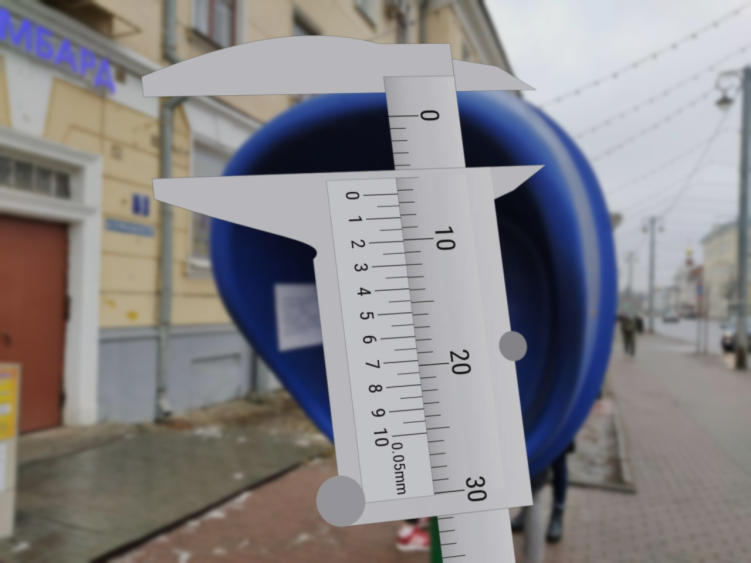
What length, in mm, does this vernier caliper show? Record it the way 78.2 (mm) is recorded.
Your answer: 6.3 (mm)
